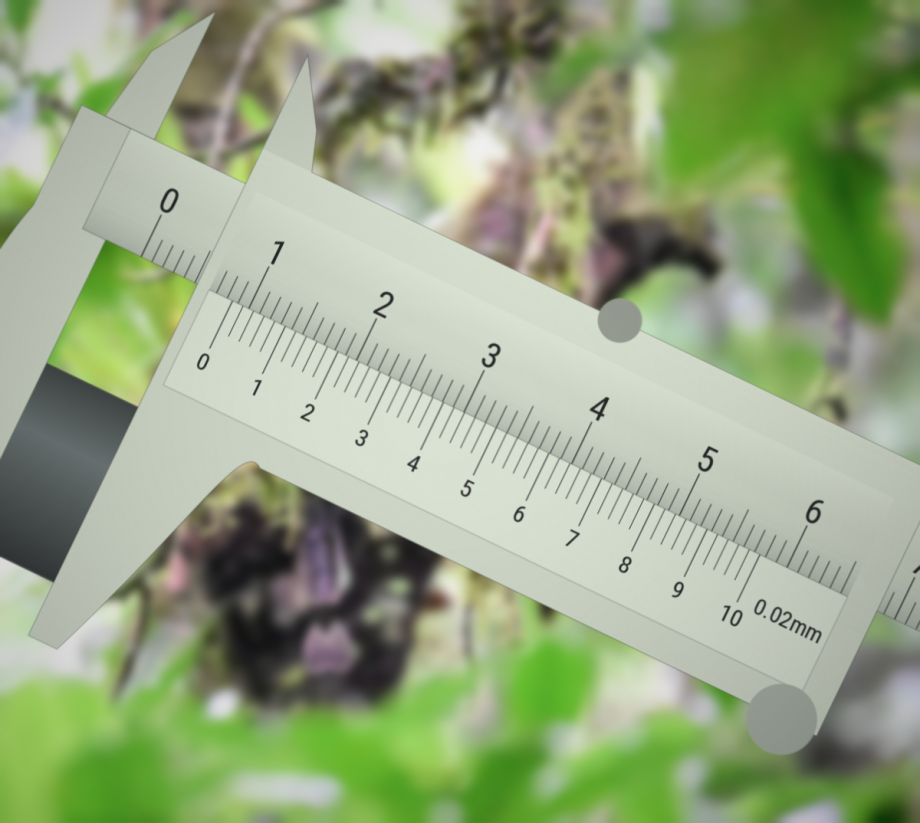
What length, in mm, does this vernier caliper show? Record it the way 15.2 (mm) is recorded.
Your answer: 8.5 (mm)
